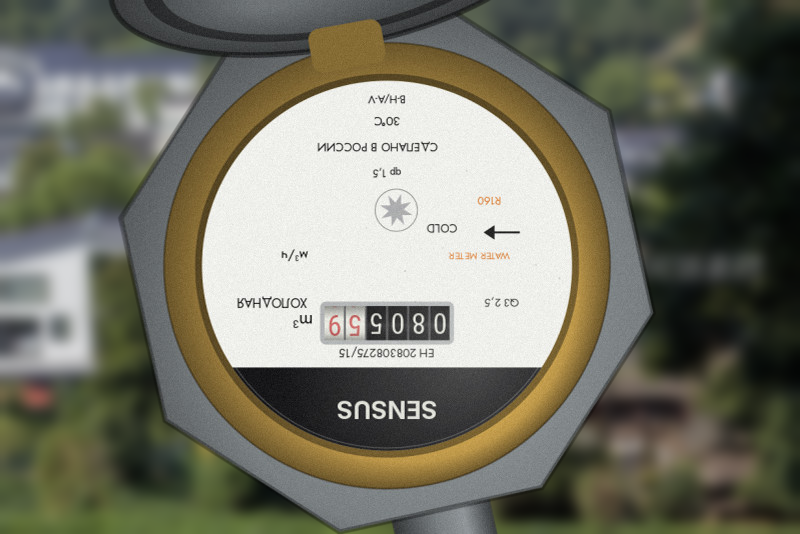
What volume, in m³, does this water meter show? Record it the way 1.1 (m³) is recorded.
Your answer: 805.59 (m³)
